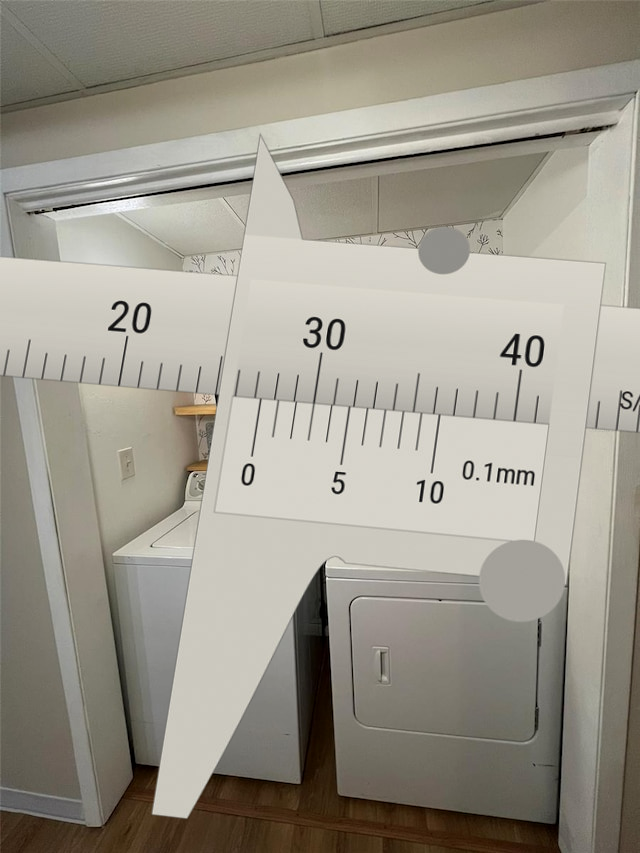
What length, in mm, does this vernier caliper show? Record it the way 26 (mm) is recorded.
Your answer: 27.3 (mm)
